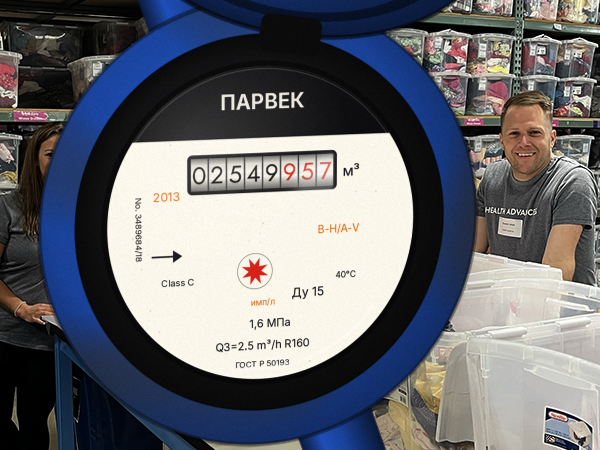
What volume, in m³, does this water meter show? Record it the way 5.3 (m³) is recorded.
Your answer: 2549.957 (m³)
